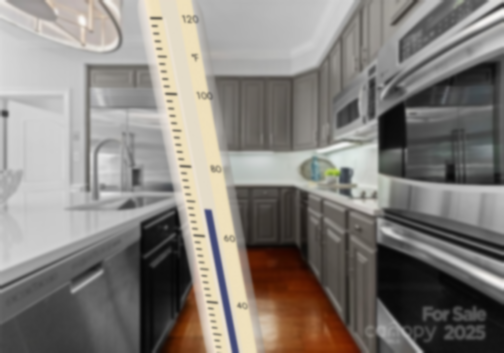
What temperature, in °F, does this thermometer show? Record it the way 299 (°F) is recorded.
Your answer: 68 (°F)
